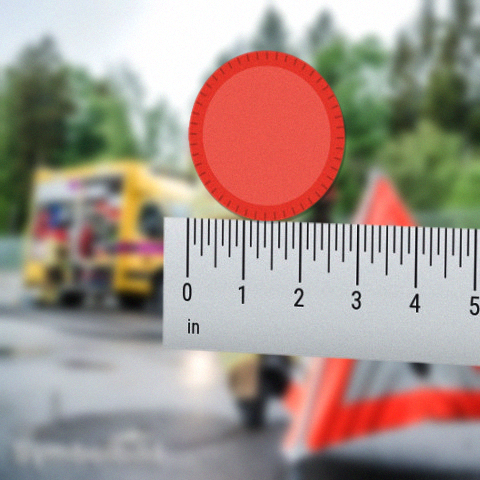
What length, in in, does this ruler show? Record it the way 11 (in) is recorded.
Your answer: 2.75 (in)
